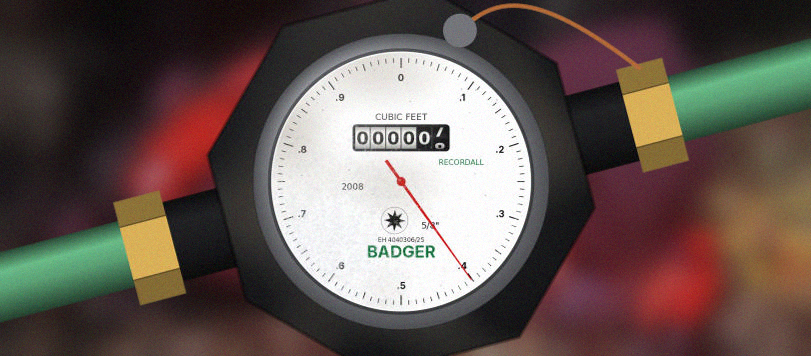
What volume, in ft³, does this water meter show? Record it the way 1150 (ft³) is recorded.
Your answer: 7.40 (ft³)
